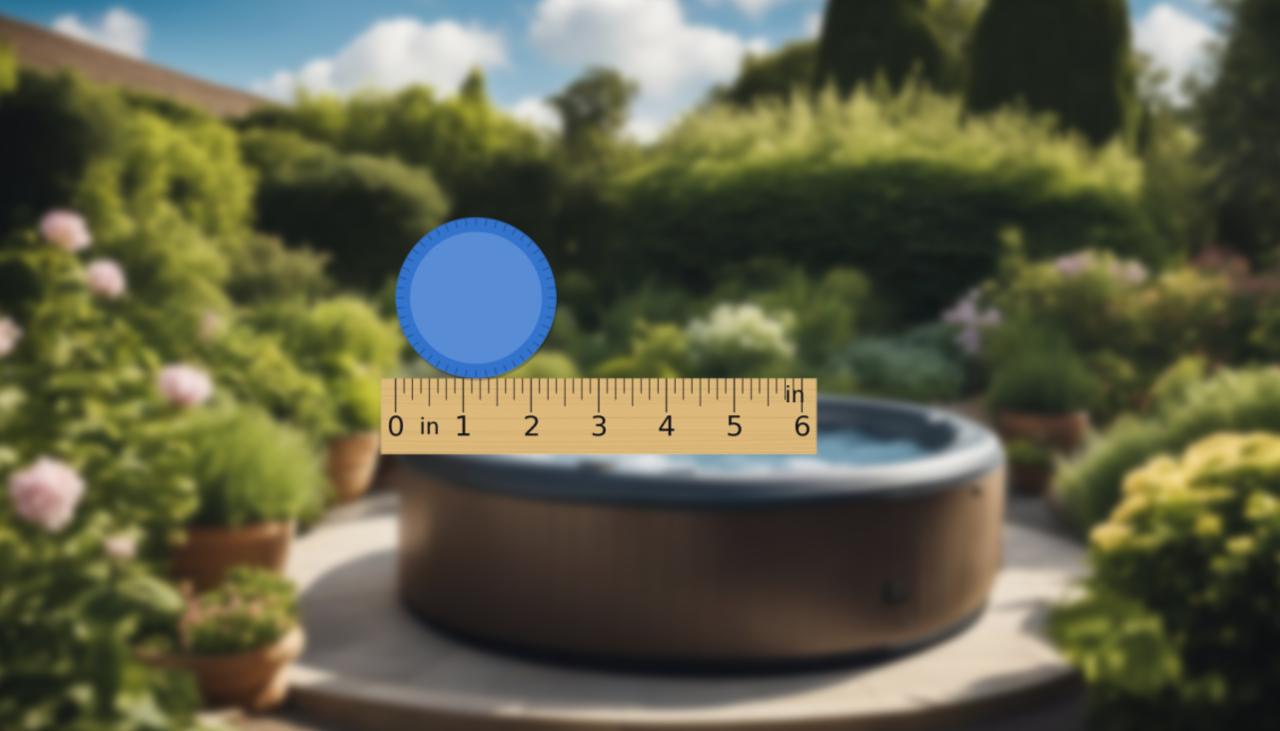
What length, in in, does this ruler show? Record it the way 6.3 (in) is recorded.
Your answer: 2.375 (in)
